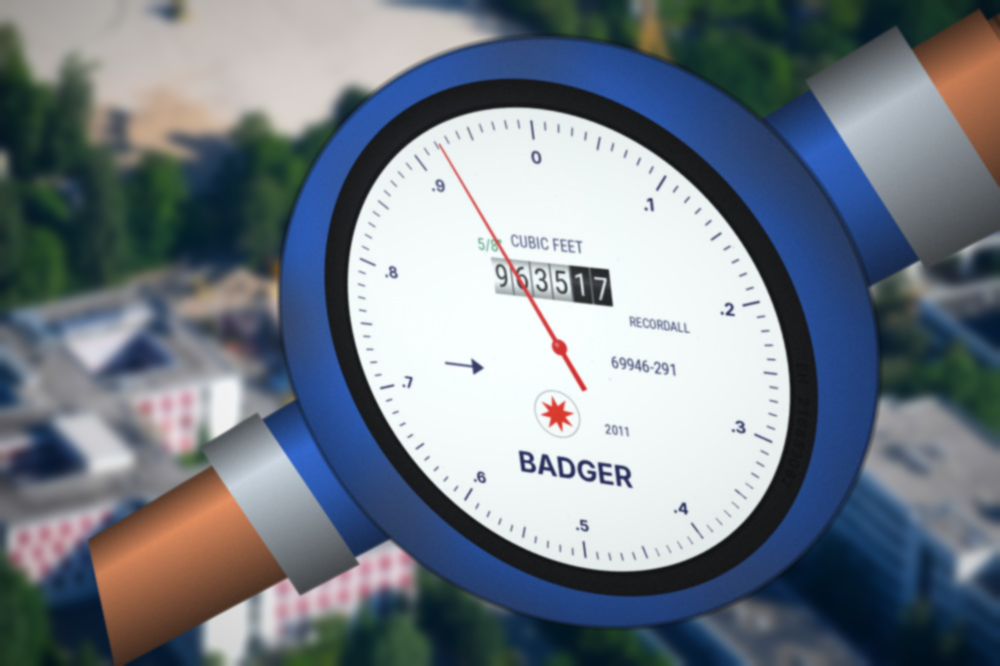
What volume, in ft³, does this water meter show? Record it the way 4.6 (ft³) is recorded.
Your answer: 963516.92 (ft³)
